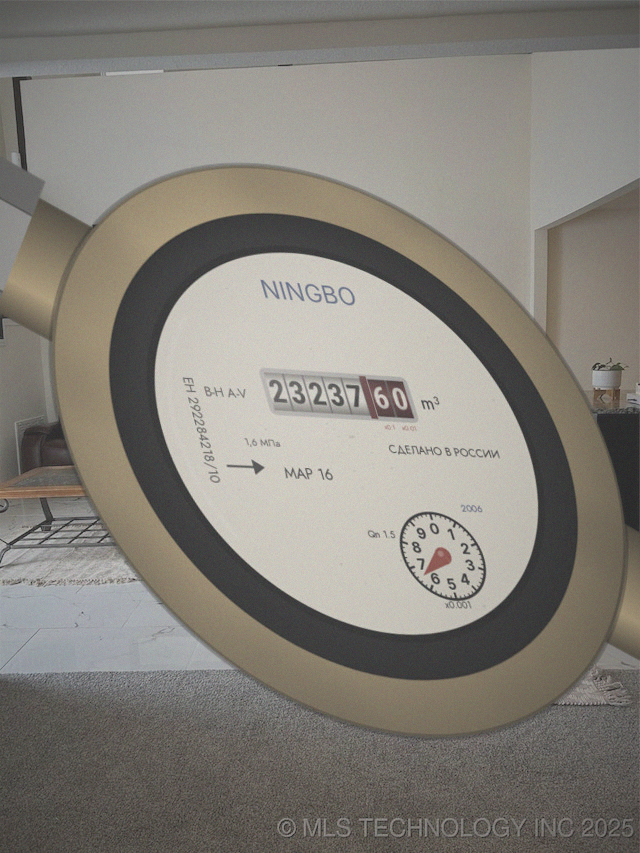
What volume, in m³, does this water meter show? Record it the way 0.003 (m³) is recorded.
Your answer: 23237.606 (m³)
